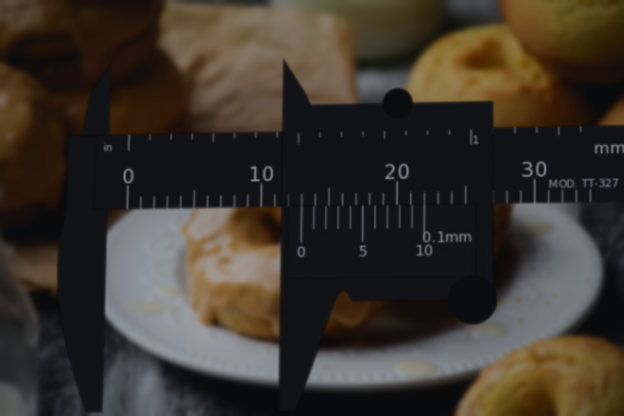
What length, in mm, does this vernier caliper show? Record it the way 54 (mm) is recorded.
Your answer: 13.0 (mm)
